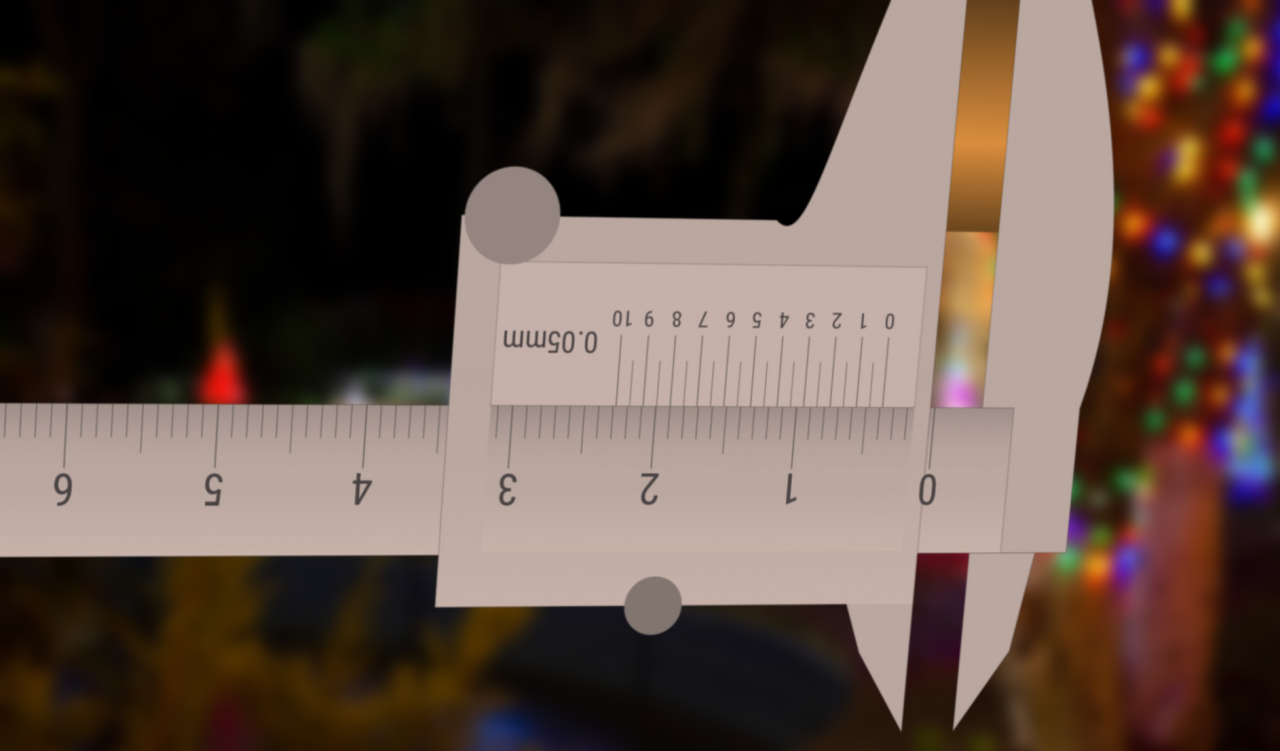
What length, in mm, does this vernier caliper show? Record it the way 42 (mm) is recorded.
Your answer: 3.8 (mm)
